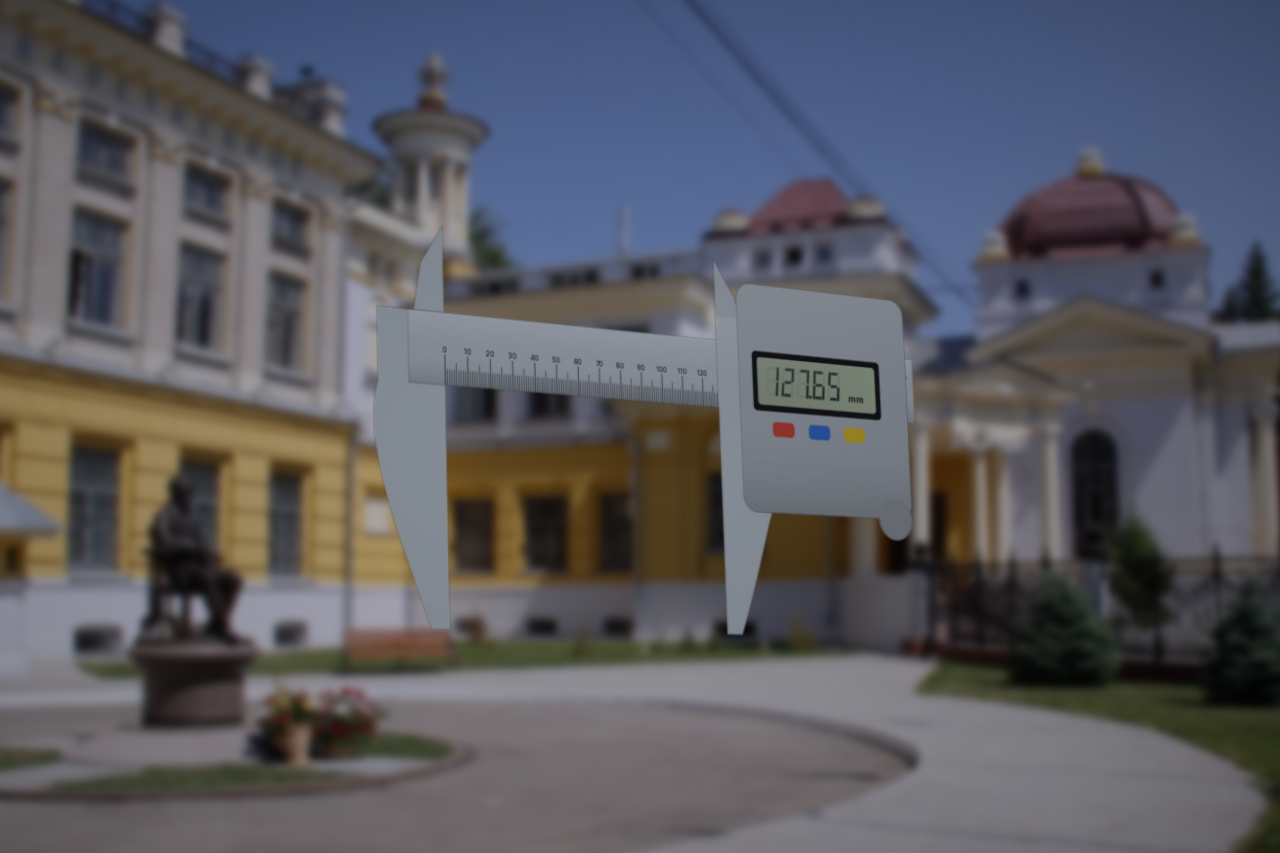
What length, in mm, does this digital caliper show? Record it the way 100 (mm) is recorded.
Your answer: 127.65 (mm)
